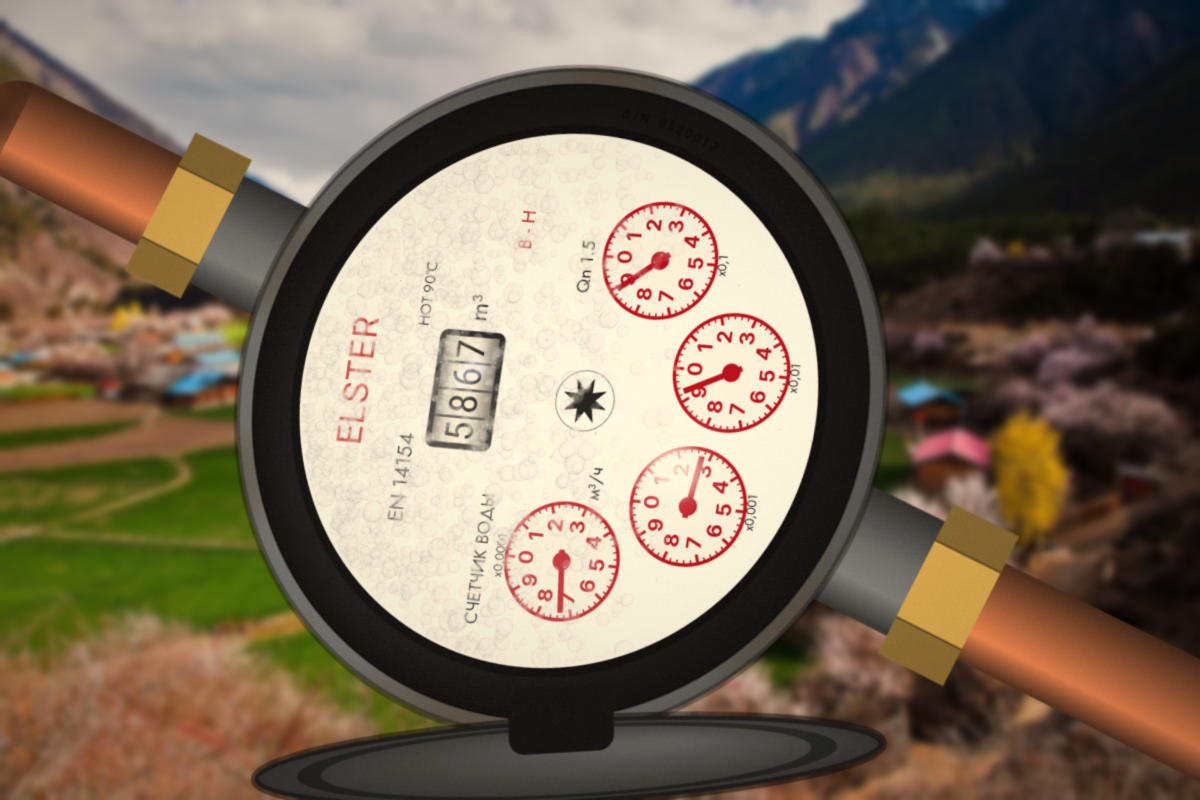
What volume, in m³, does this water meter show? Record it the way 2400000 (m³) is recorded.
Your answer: 5867.8927 (m³)
